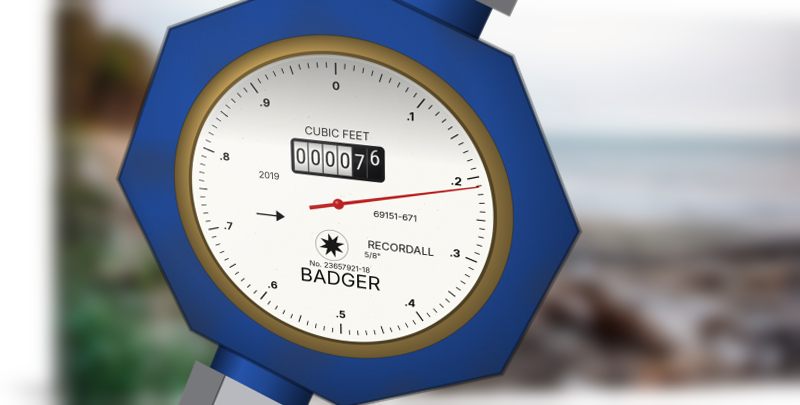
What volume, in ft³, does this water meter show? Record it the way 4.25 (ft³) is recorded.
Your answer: 76.21 (ft³)
